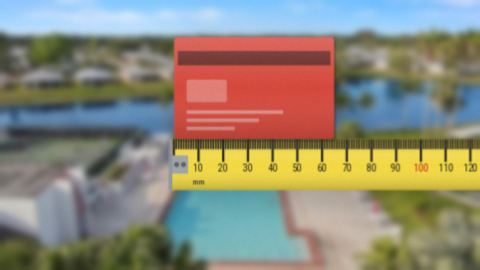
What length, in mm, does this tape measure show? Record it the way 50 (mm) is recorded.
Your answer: 65 (mm)
